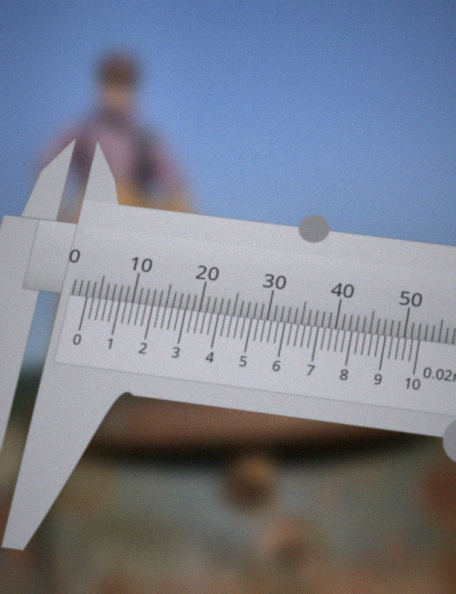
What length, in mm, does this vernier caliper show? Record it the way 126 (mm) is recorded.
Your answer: 3.2 (mm)
